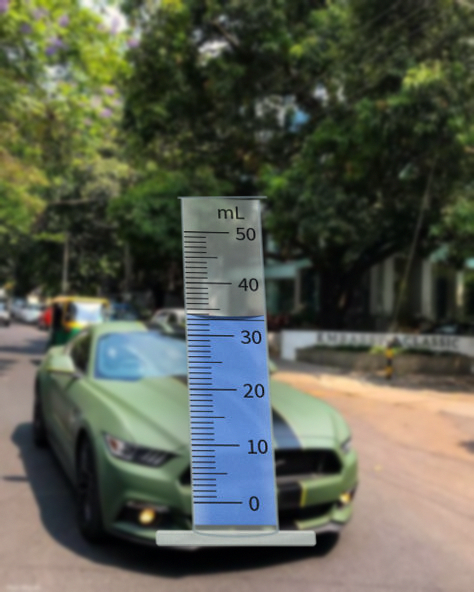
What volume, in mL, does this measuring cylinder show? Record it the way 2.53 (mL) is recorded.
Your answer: 33 (mL)
